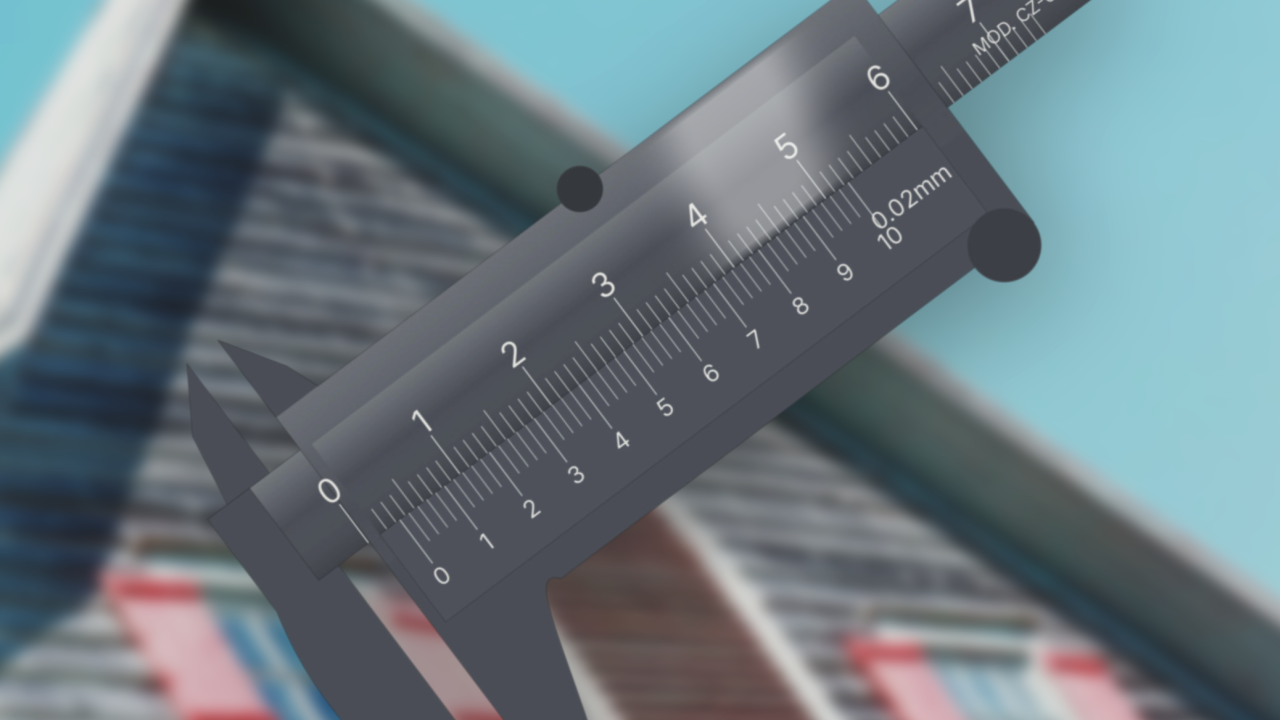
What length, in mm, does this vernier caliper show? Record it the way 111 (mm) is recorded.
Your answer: 3.4 (mm)
